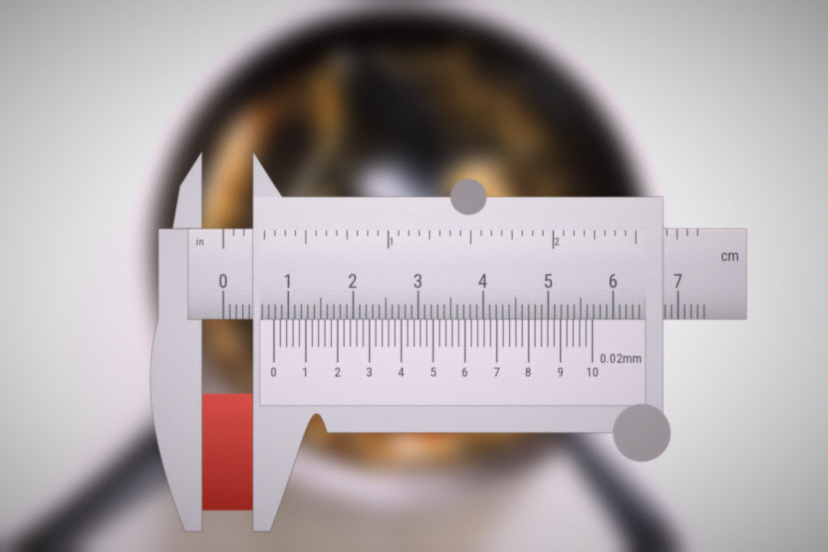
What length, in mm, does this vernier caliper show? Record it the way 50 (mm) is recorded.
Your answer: 7.8 (mm)
